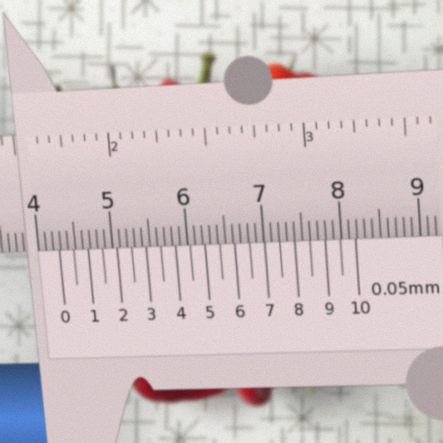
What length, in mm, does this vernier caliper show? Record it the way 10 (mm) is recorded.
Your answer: 42.8 (mm)
